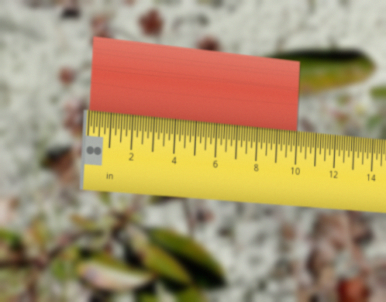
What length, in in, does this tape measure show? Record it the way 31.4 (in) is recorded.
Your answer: 10 (in)
